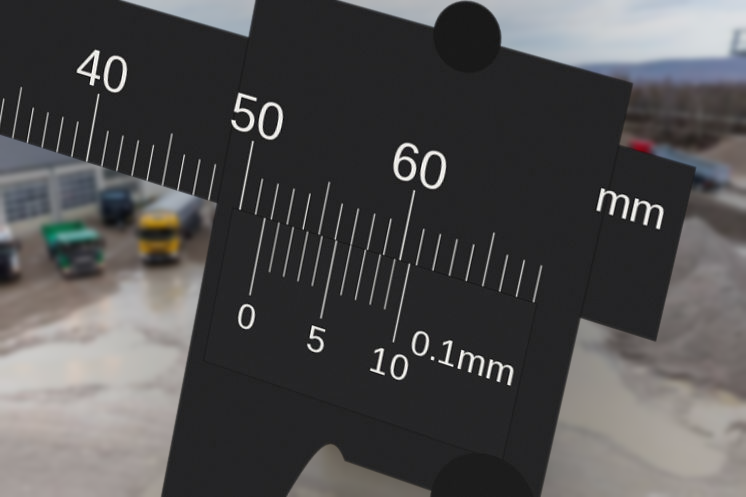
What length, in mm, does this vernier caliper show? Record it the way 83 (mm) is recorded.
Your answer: 51.6 (mm)
